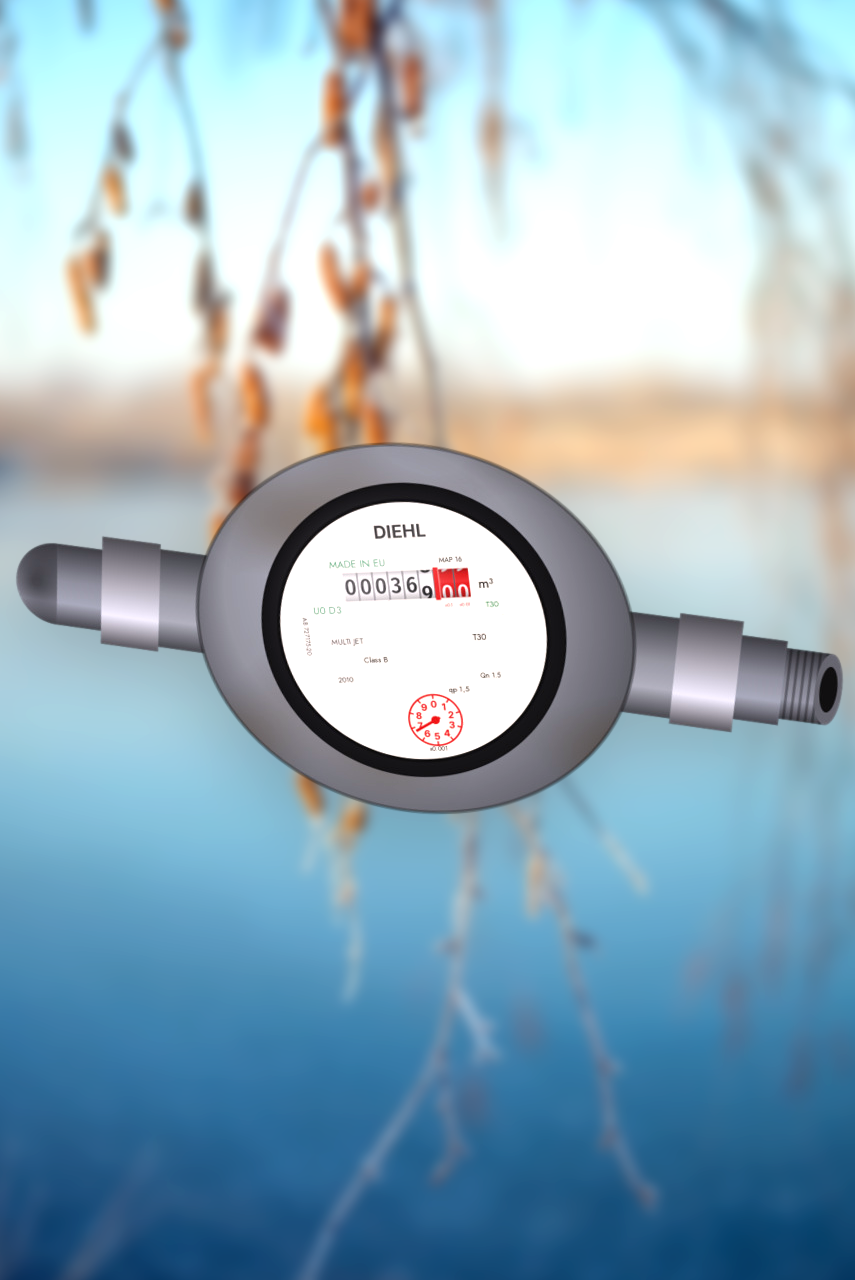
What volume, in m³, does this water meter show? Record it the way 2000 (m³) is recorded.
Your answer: 368.996 (m³)
